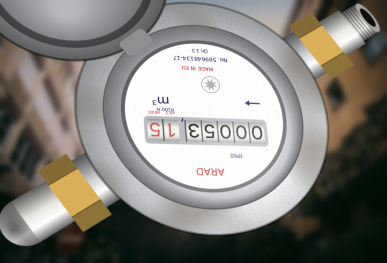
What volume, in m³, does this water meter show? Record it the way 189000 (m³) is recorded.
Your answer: 53.15 (m³)
